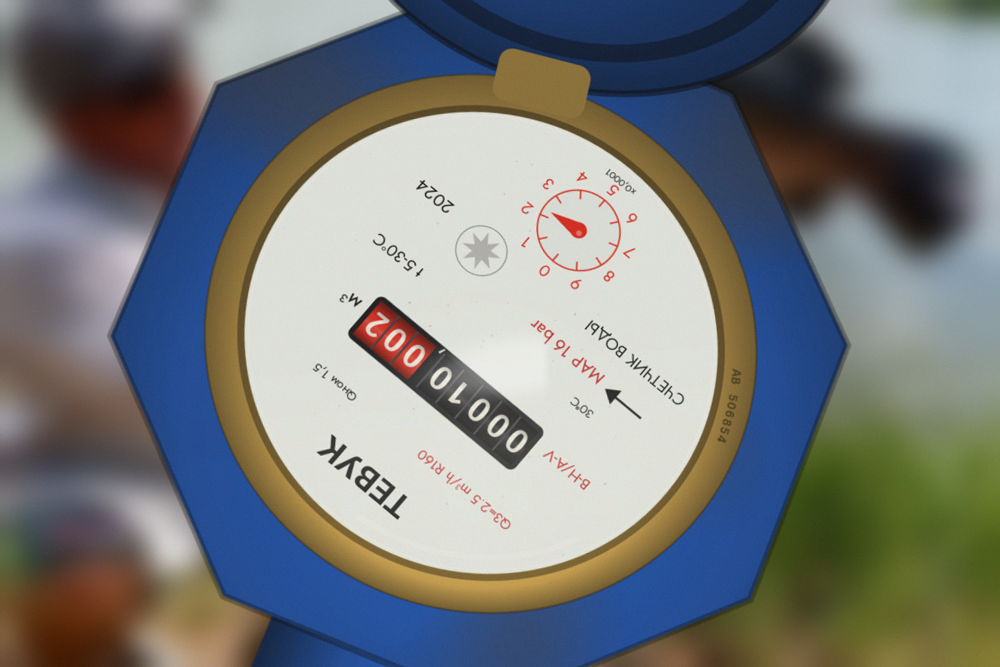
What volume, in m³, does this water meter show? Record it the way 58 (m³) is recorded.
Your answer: 10.0022 (m³)
